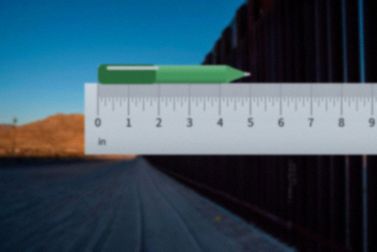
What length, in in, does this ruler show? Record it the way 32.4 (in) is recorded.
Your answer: 5 (in)
